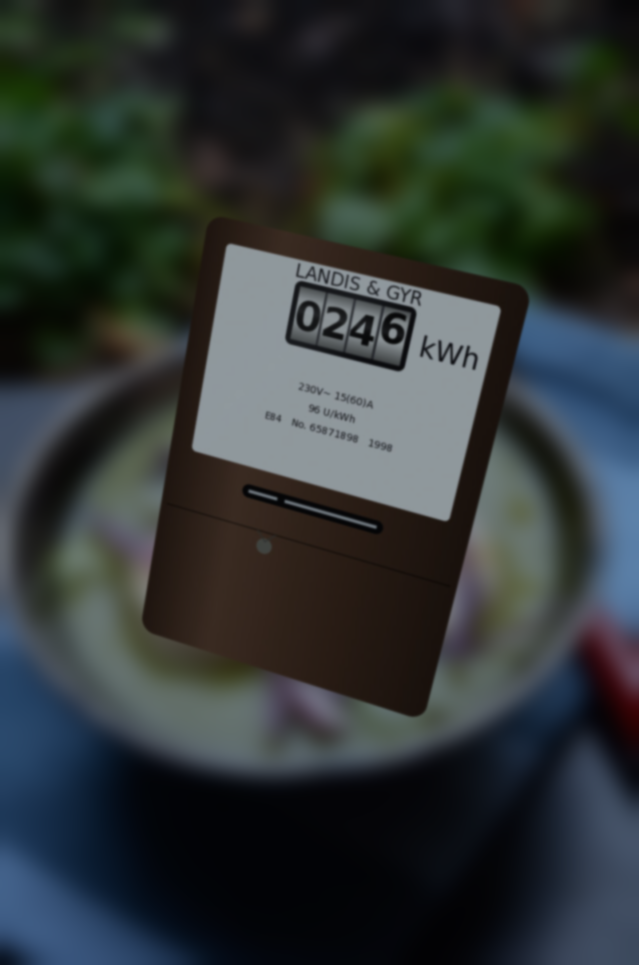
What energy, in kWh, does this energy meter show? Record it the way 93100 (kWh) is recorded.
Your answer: 246 (kWh)
